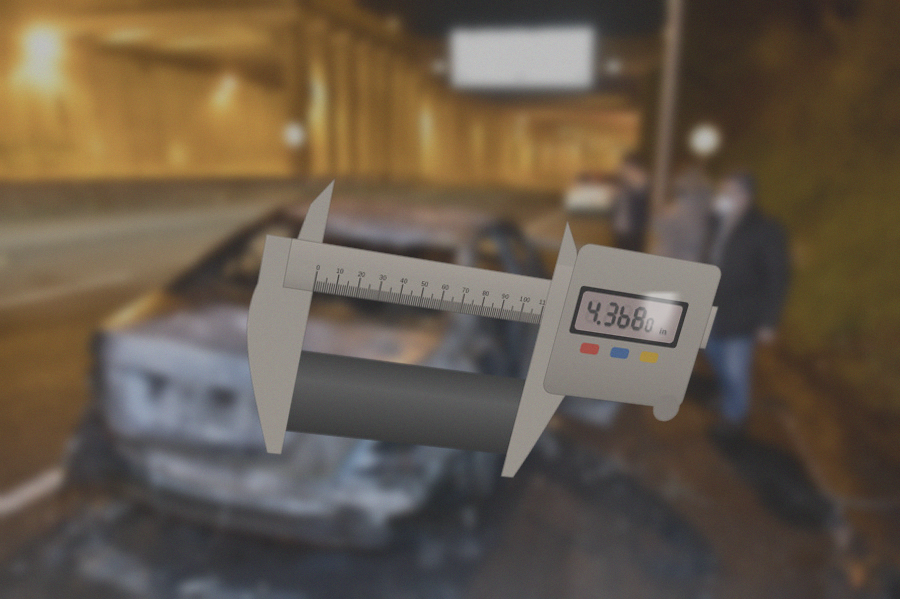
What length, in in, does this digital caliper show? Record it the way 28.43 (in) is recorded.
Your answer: 4.3680 (in)
